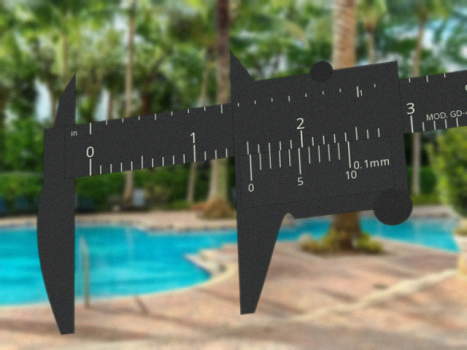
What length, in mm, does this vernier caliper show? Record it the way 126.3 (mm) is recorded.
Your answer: 15.2 (mm)
